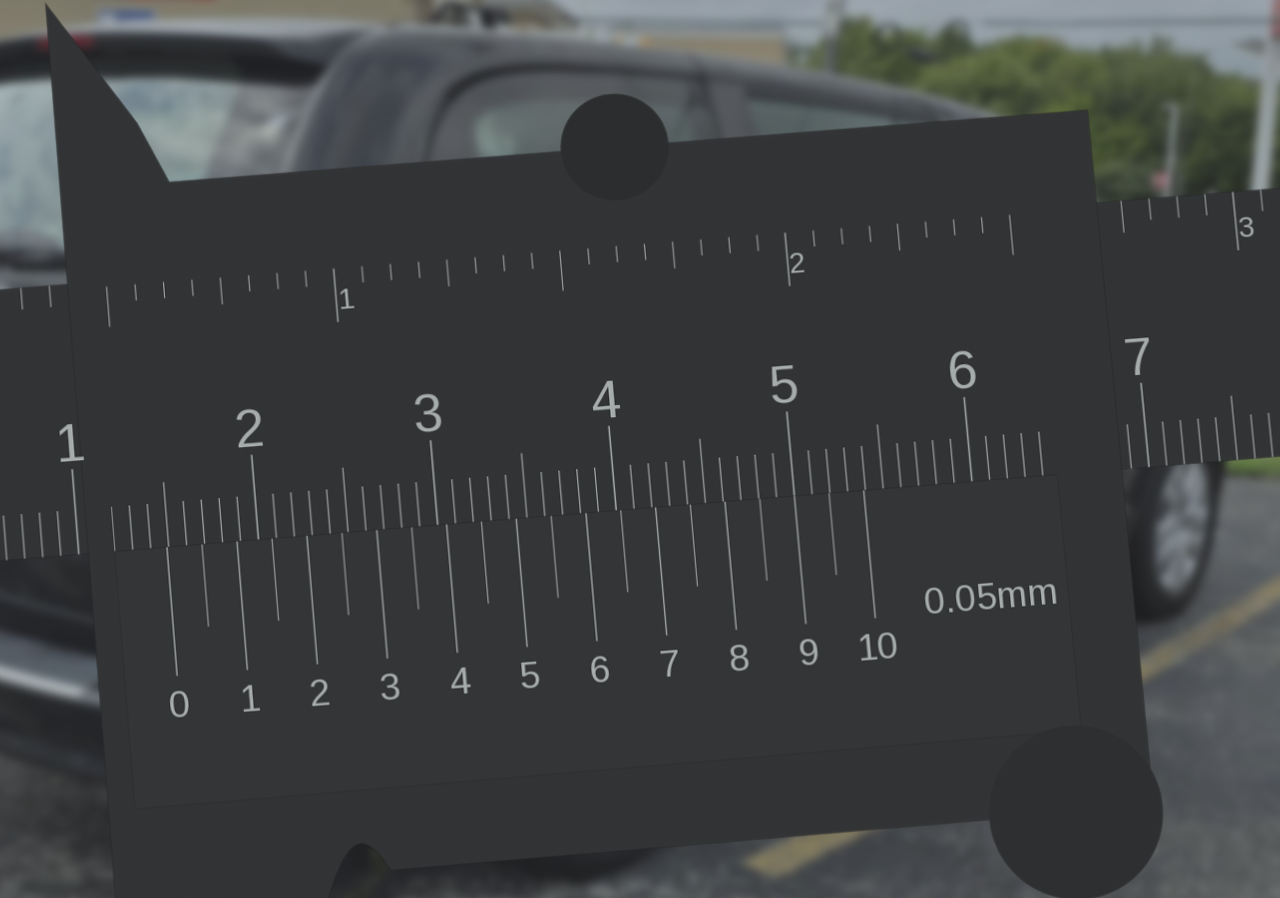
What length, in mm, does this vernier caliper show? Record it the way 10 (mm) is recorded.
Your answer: 14.9 (mm)
